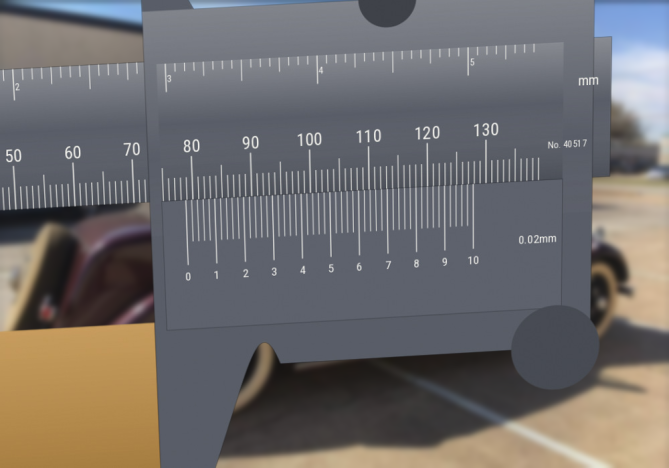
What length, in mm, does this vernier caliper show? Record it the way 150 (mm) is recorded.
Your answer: 78.8 (mm)
